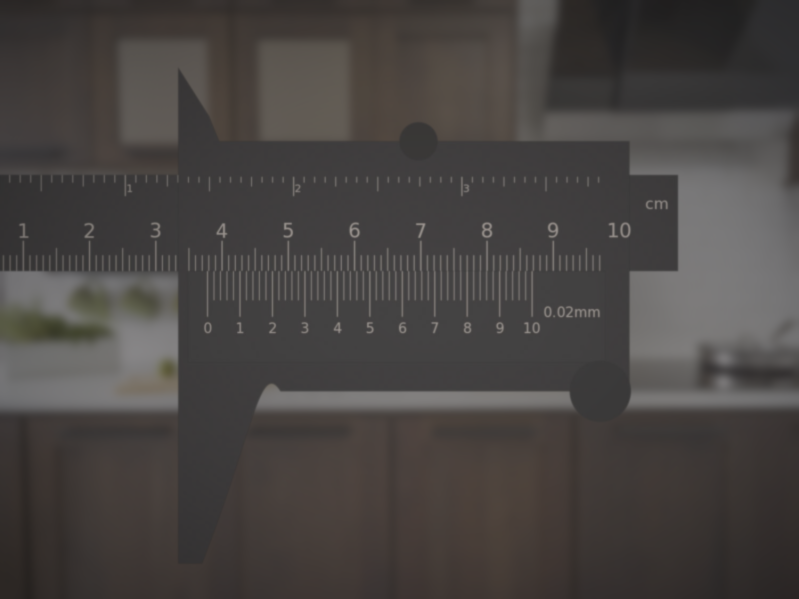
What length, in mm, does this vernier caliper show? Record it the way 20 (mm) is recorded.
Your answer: 37.8 (mm)
